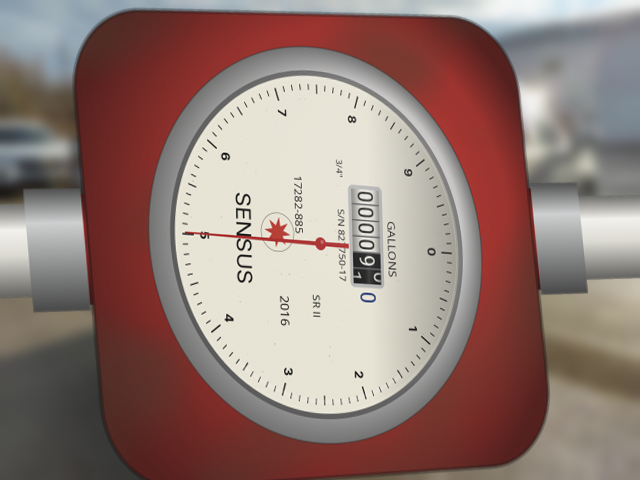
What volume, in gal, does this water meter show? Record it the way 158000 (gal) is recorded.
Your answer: 905.0 (gal)
